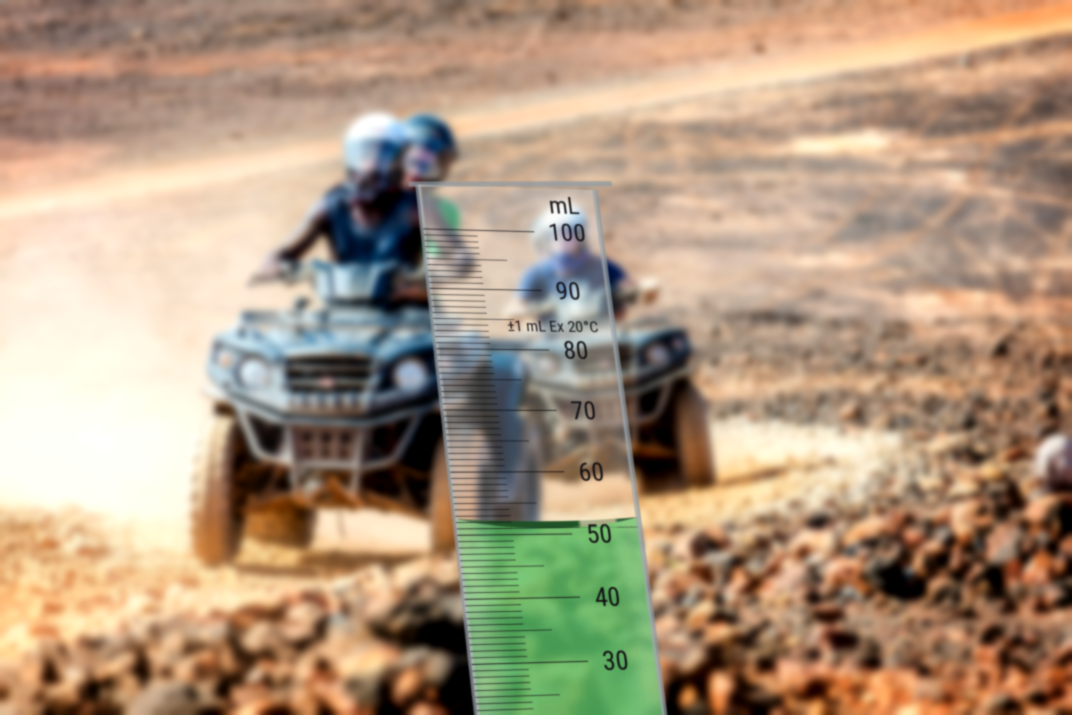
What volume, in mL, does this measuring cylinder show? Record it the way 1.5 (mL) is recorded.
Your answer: 51 (mL)
